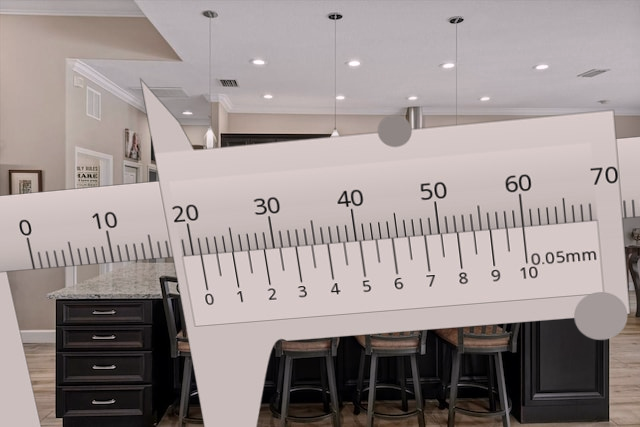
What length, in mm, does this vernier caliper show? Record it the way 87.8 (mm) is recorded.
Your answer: 21.0 (mm)
